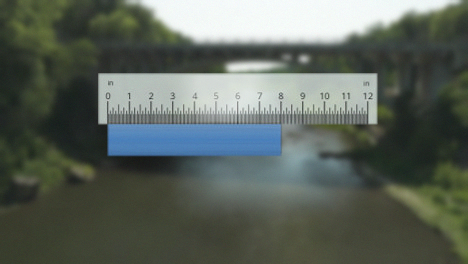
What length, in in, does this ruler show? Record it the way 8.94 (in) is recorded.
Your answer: 8 (in)
